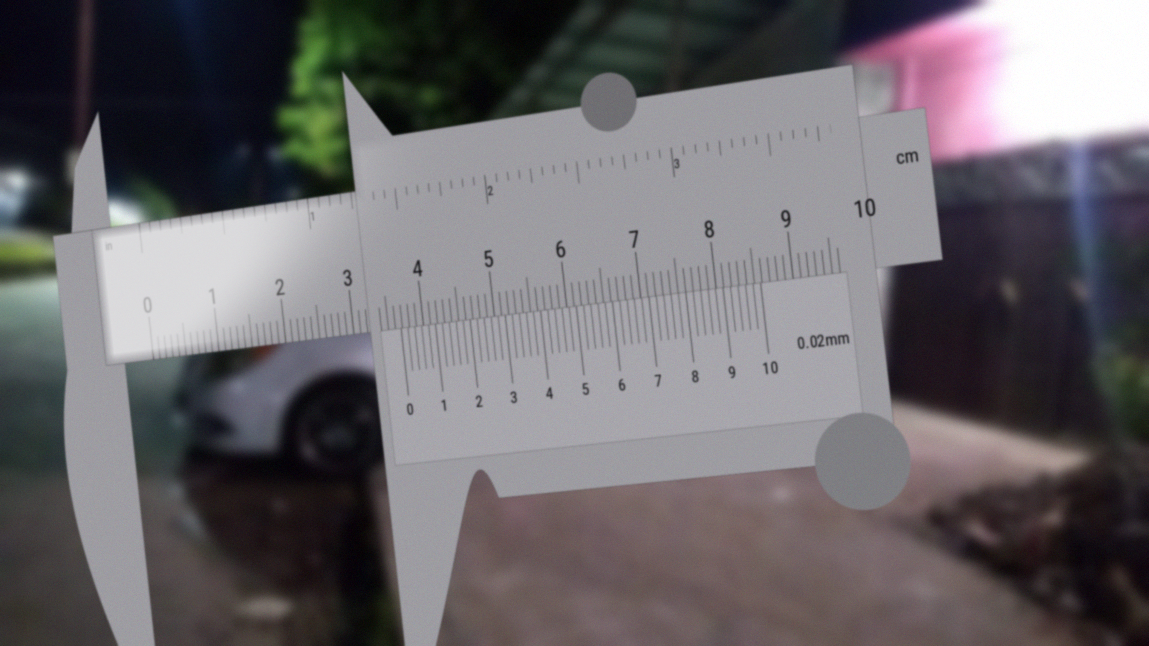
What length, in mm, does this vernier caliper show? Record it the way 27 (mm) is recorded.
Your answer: 36.8 (mm)
